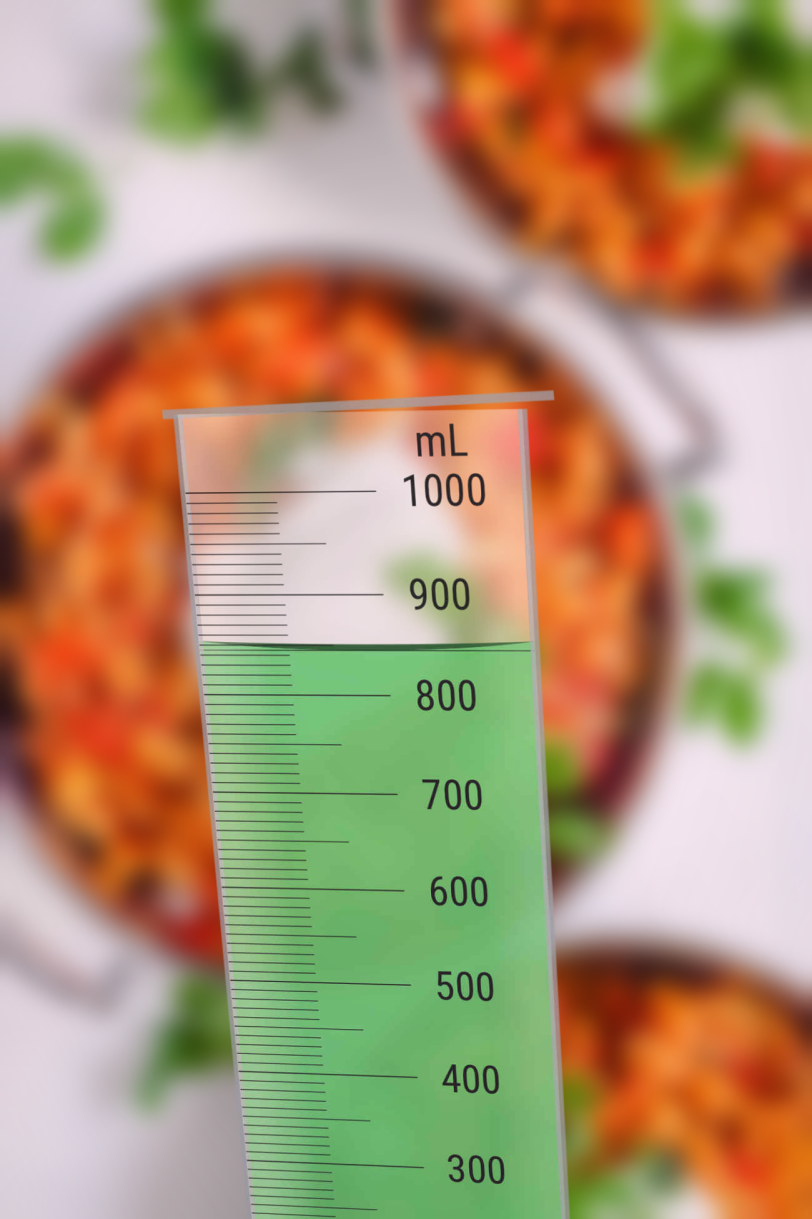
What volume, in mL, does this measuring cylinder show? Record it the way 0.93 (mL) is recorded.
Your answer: 845 (mL)
